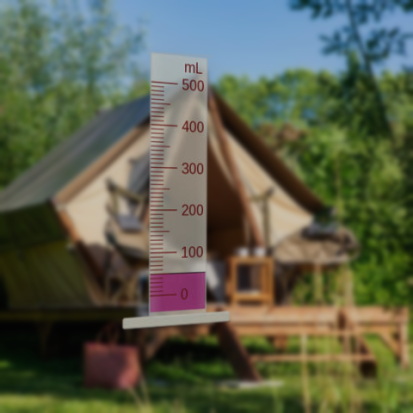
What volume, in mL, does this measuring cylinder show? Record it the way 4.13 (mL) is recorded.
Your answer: 50 (mL)
